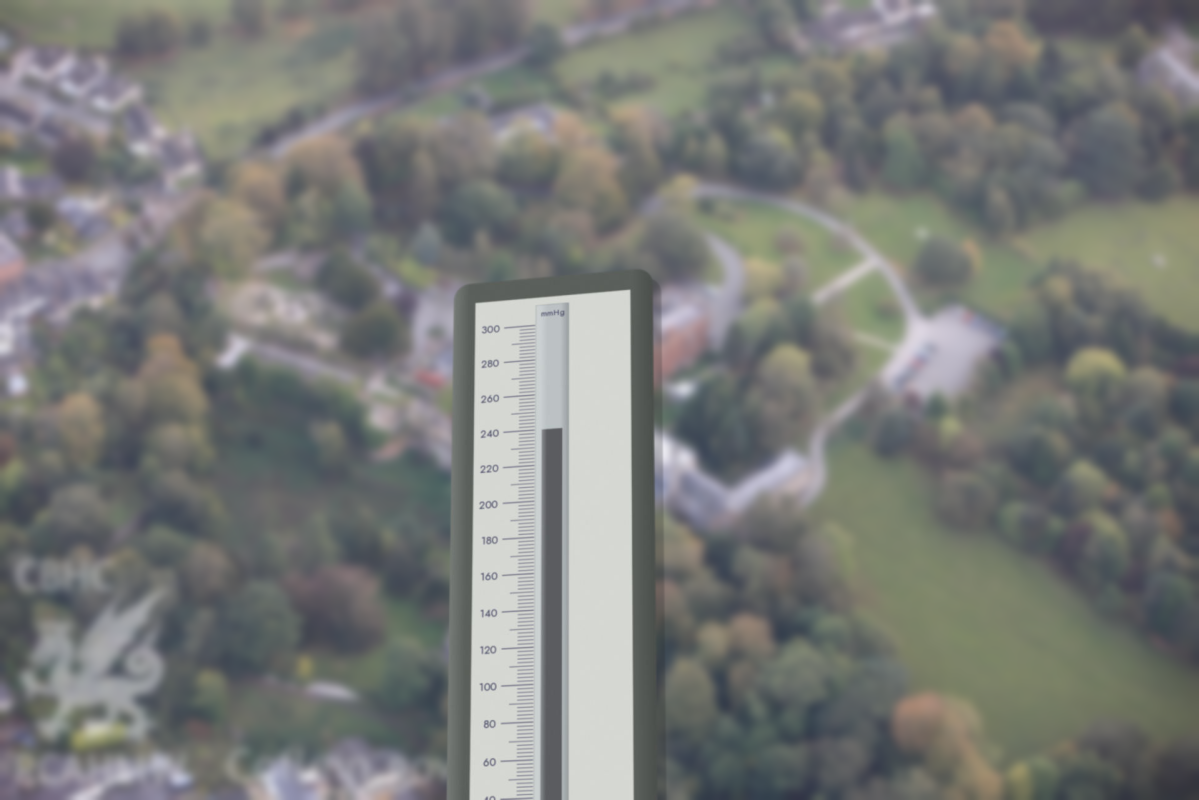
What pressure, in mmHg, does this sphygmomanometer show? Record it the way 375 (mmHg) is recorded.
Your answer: 240 (mmHg)
